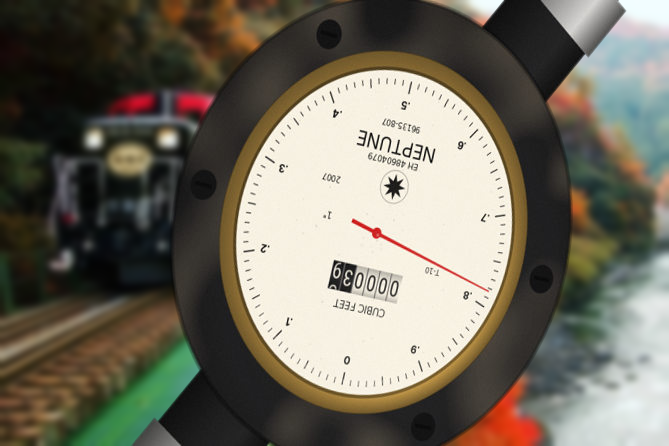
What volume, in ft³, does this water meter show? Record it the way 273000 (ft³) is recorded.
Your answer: 38.78 (ft³)
